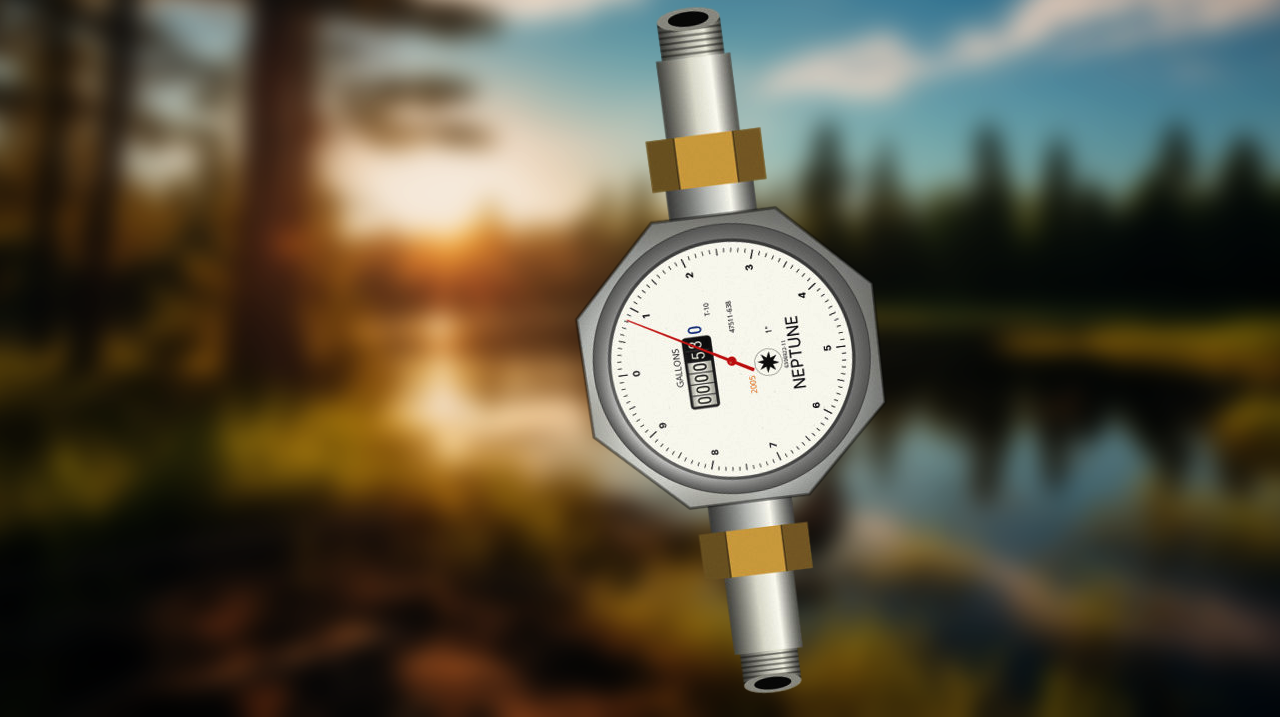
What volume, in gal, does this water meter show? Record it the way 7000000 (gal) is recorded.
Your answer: 580.8 (gal)
